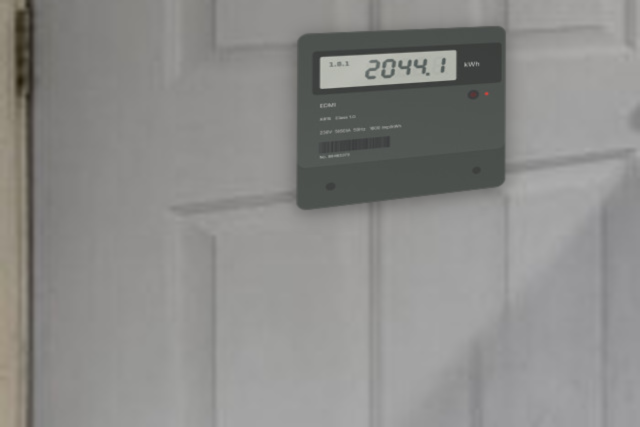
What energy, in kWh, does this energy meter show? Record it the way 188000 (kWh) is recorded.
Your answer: 2044.1 (kWh)
